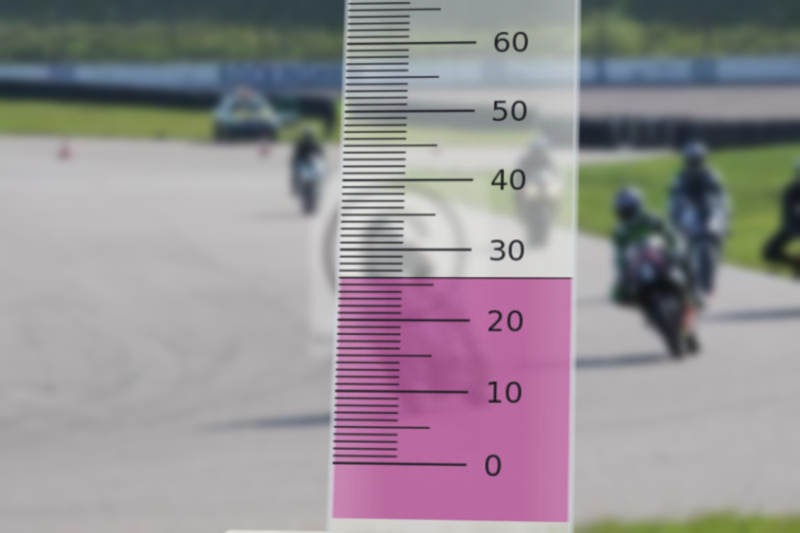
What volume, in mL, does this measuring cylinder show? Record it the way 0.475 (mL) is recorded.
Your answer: 26 (mL)
